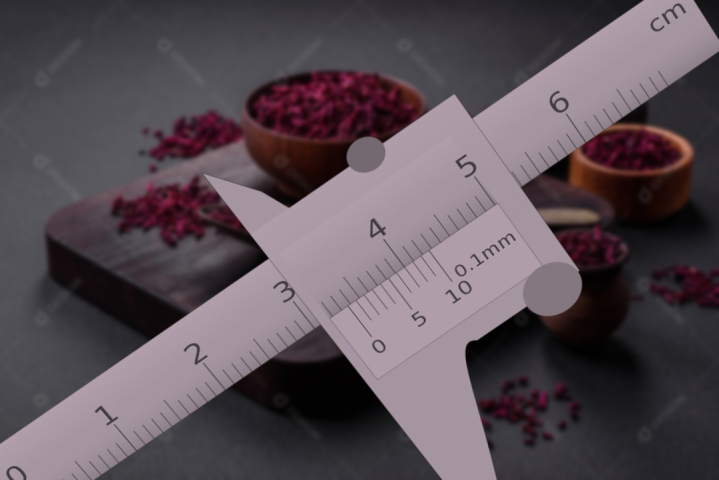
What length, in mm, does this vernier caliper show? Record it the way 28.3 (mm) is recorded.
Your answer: 33.7 (mm)
